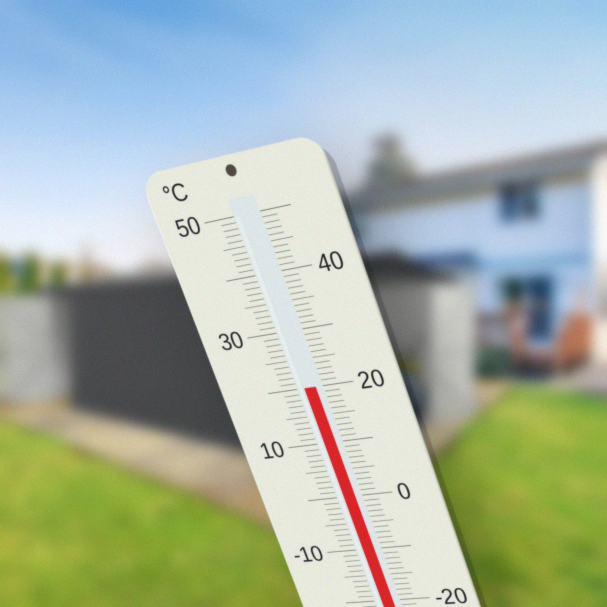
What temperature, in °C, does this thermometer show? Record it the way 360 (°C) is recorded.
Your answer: 20 (°C)
